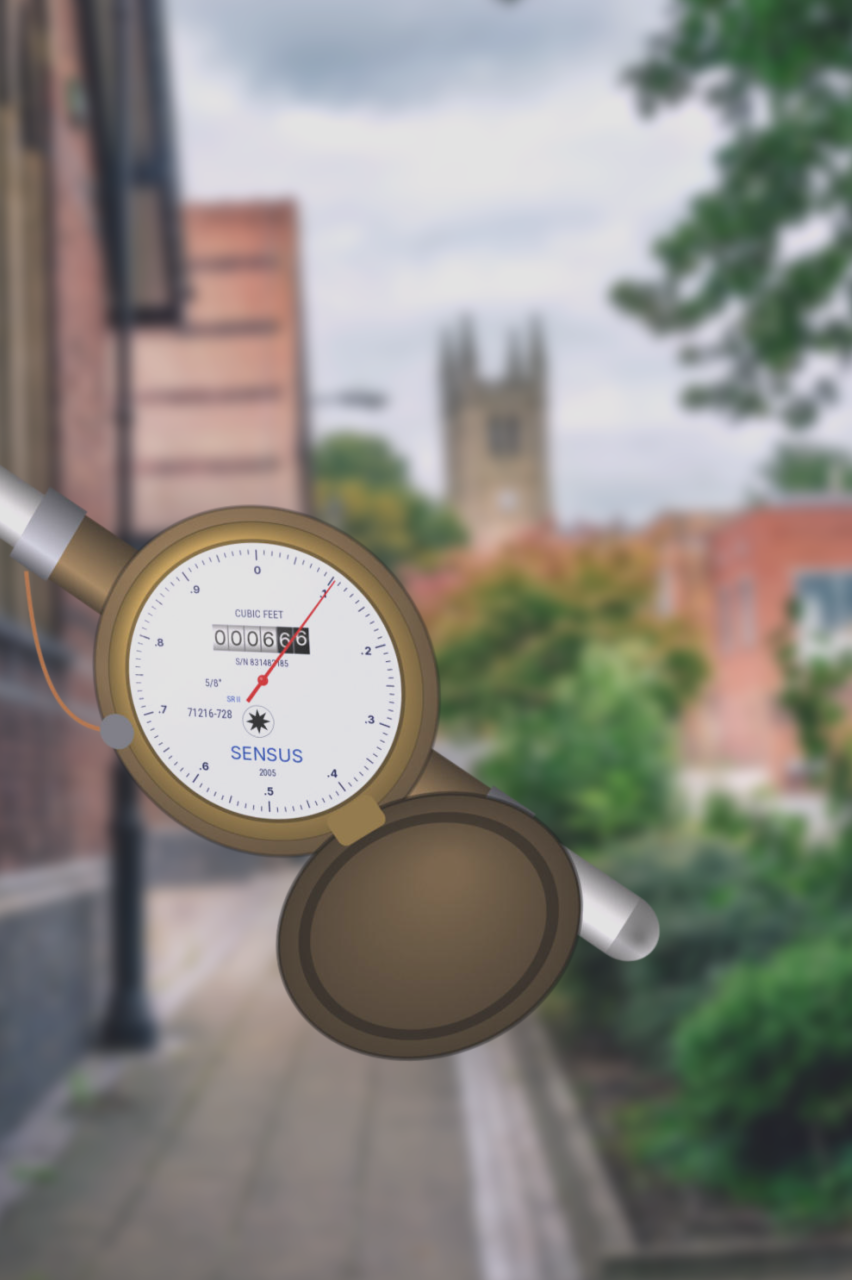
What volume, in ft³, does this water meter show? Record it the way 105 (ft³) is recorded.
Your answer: 666.10 (ft³)
